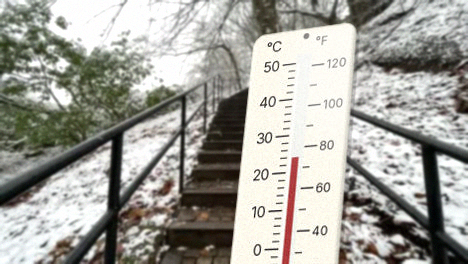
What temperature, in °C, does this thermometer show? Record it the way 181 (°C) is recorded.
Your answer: 24 (°C)
